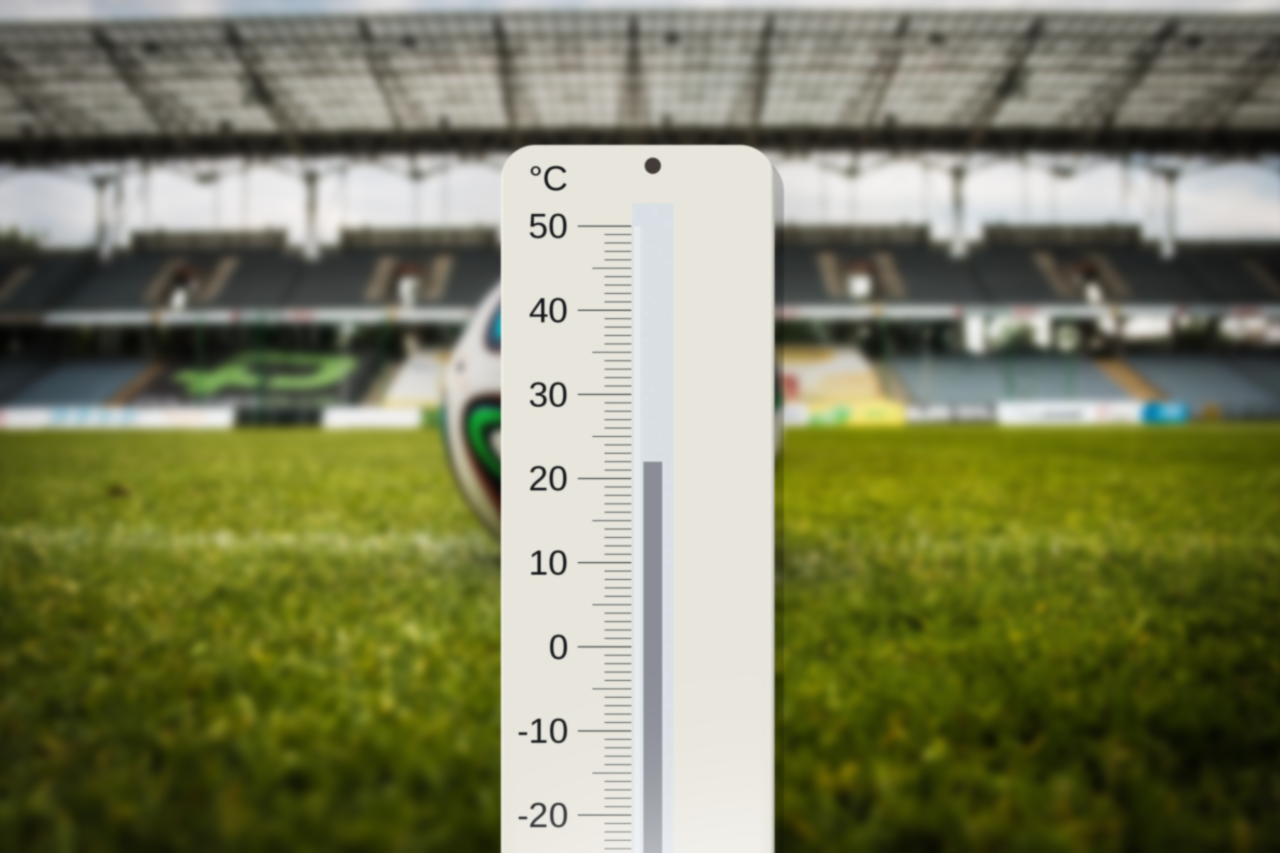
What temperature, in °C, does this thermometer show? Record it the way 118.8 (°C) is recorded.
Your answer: 22 (°C)
